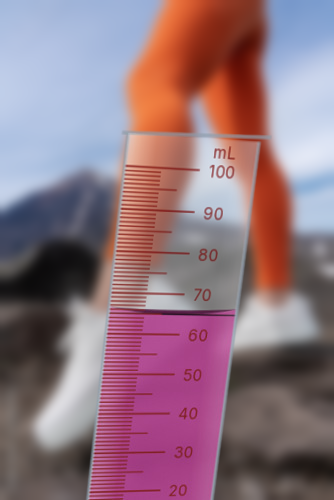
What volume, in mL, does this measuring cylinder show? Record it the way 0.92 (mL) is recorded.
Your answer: 65 (mL)
